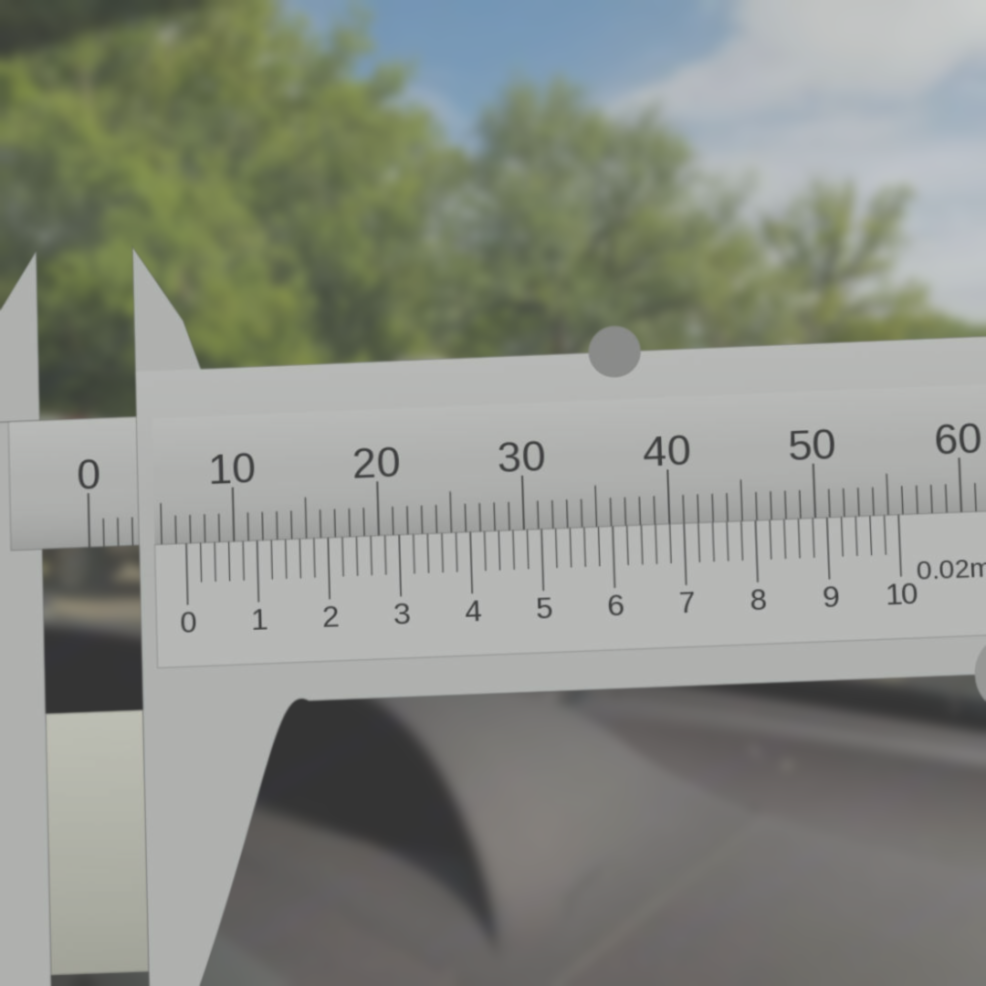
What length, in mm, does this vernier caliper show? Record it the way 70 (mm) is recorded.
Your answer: 6.7 (mm)
